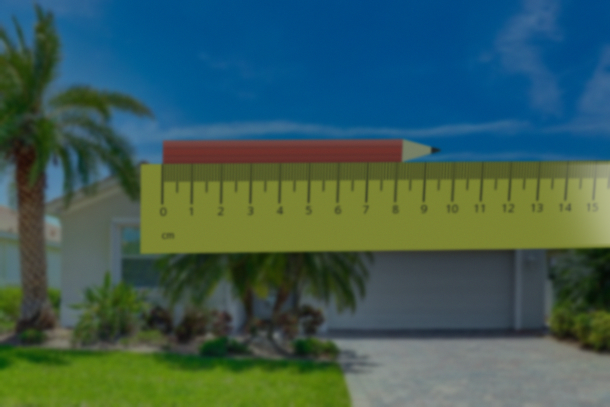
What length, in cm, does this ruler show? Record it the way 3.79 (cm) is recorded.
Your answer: 9.5 (cm)
